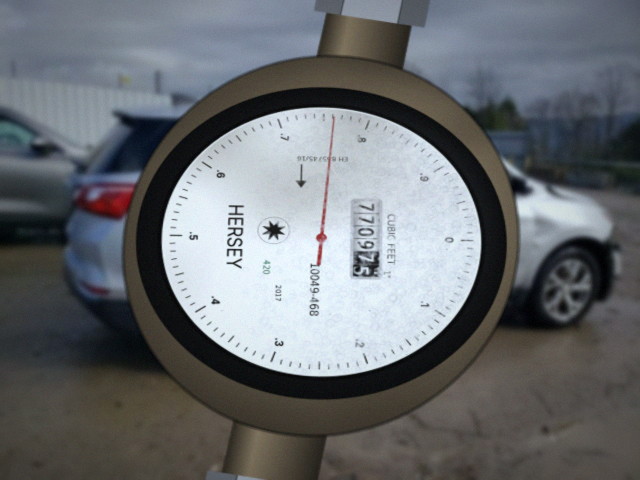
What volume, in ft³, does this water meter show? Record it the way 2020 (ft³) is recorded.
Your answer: 770974.76 (ft³)
